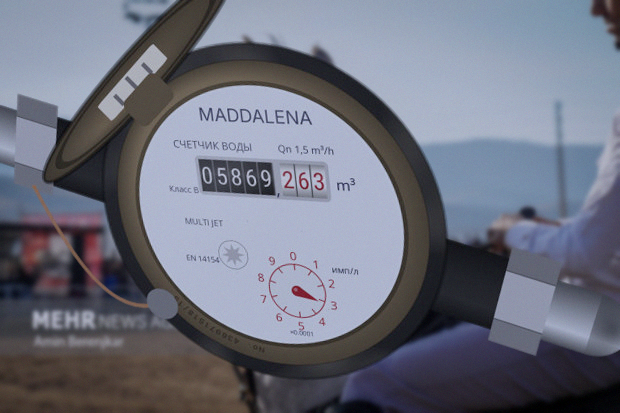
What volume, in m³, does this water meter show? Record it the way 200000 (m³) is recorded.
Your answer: 5869.2633 (m³)
